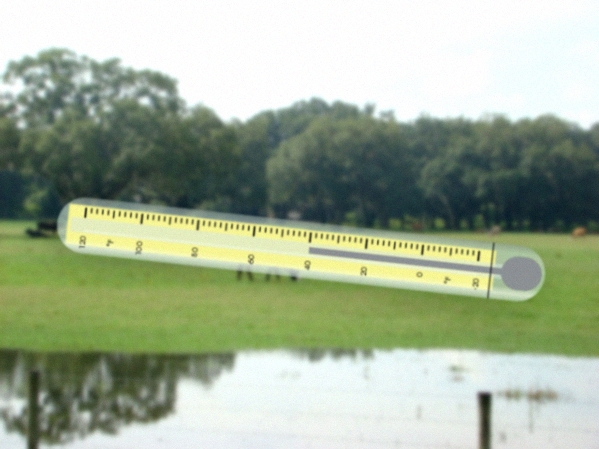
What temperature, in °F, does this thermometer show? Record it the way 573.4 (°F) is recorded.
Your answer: 40 (°F)
